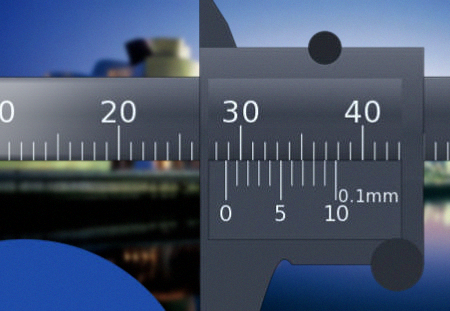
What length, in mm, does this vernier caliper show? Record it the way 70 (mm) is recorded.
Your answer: 28.8 (mm)
